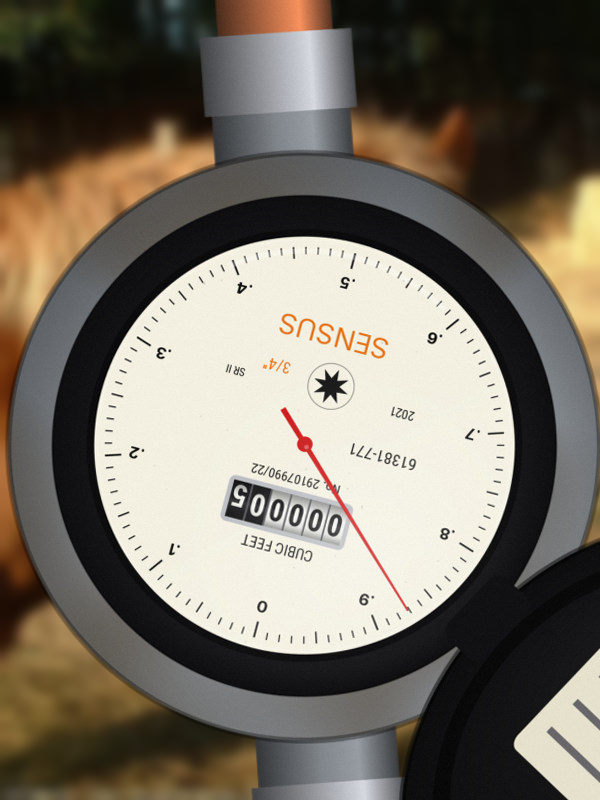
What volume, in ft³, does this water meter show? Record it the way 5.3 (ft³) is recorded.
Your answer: 4.87 (ft³)
